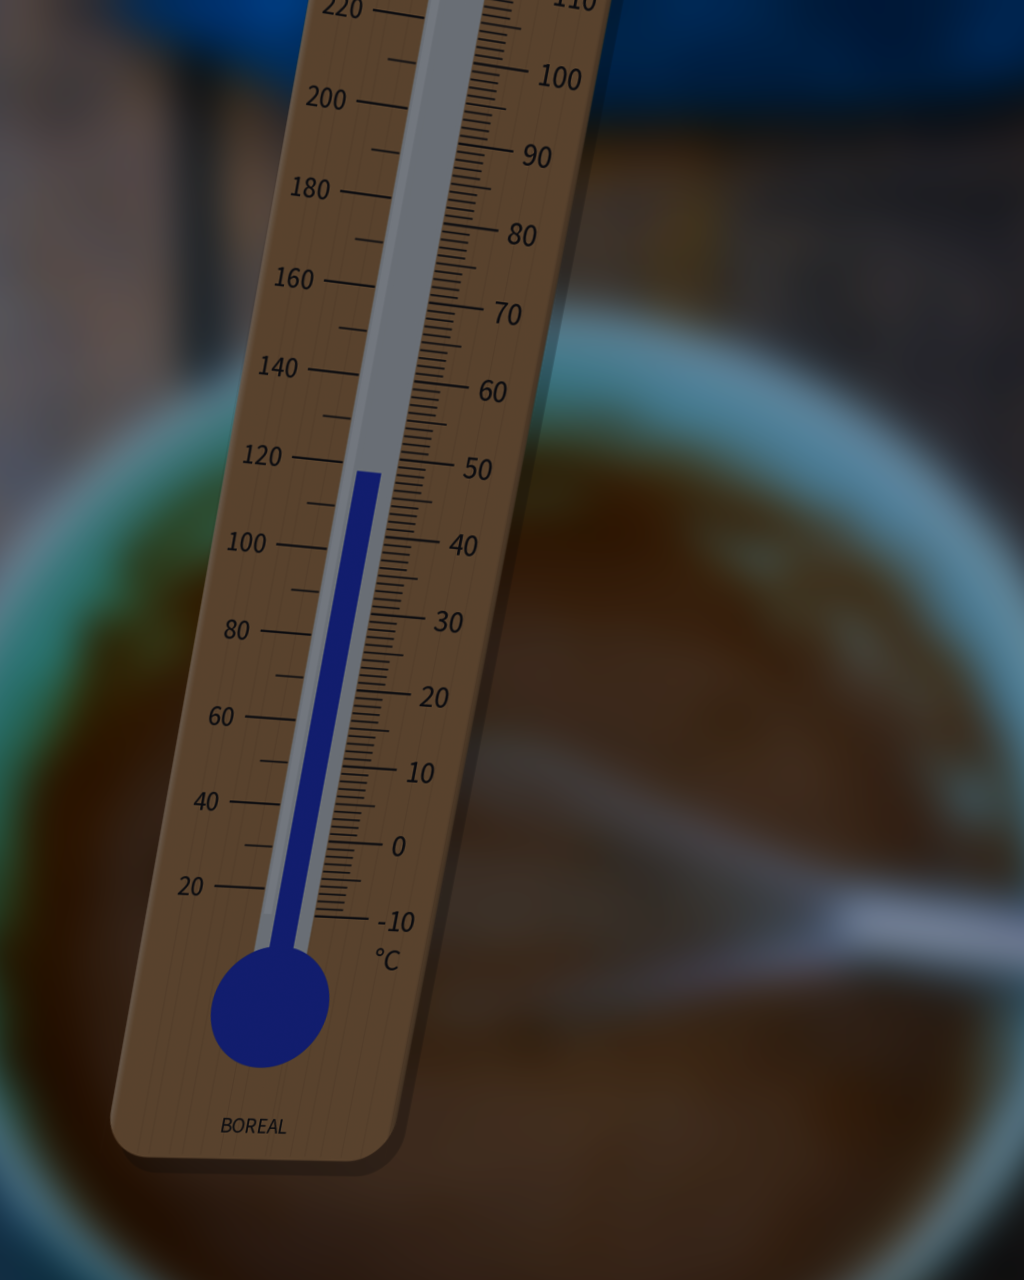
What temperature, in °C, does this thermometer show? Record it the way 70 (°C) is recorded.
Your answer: 48 (°C)
